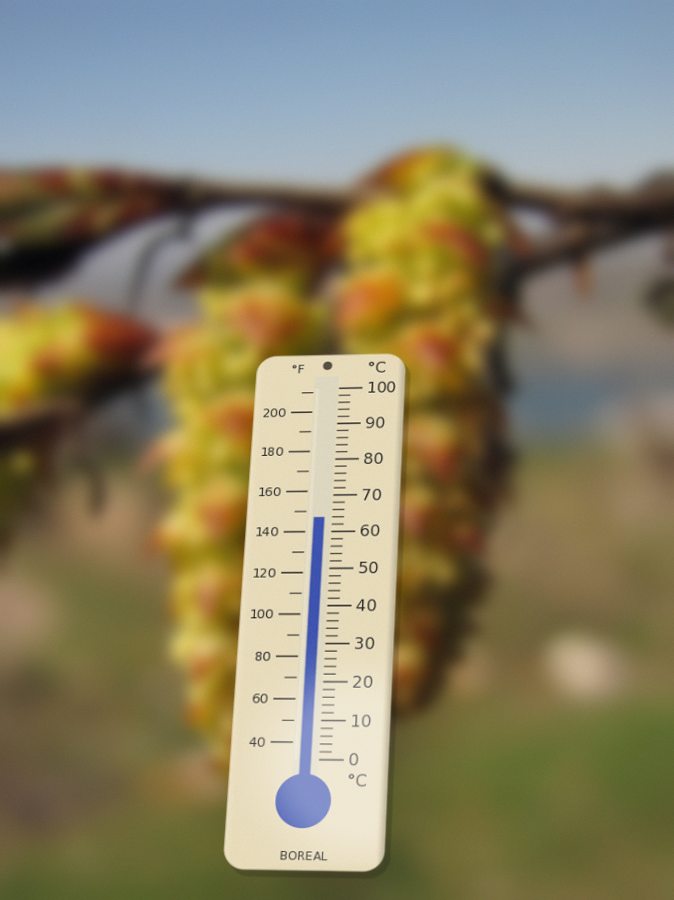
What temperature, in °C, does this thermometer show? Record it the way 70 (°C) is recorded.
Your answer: 64 (°C)
